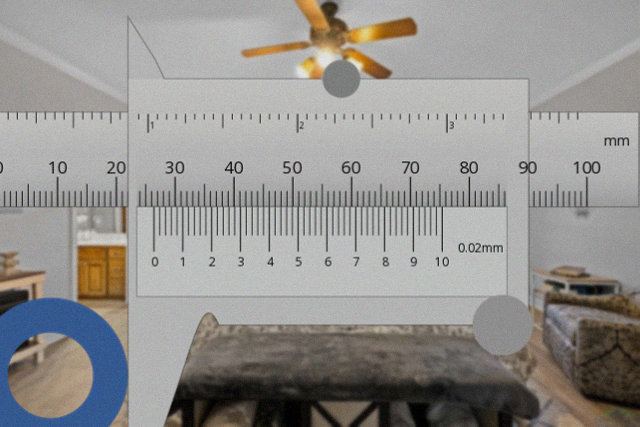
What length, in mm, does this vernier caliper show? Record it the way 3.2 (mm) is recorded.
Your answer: 26.4 (mm)
